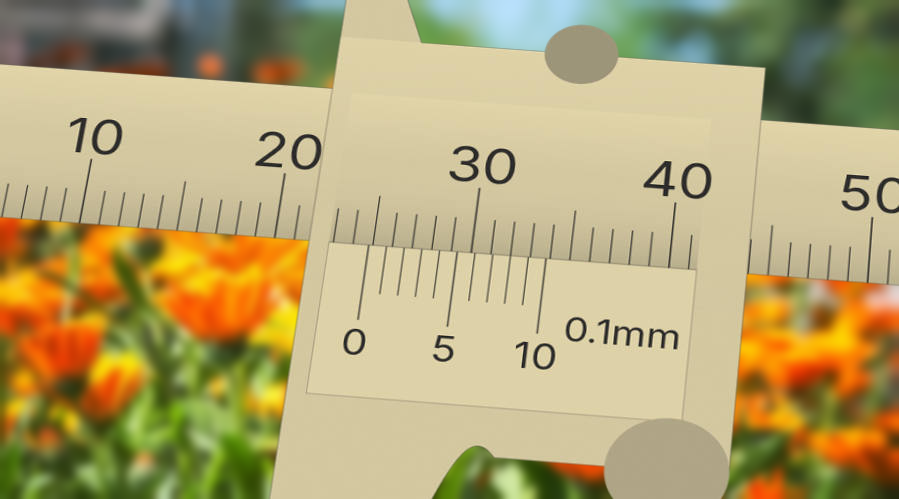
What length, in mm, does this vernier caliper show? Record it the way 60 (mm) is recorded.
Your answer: 24.8 (mm)
